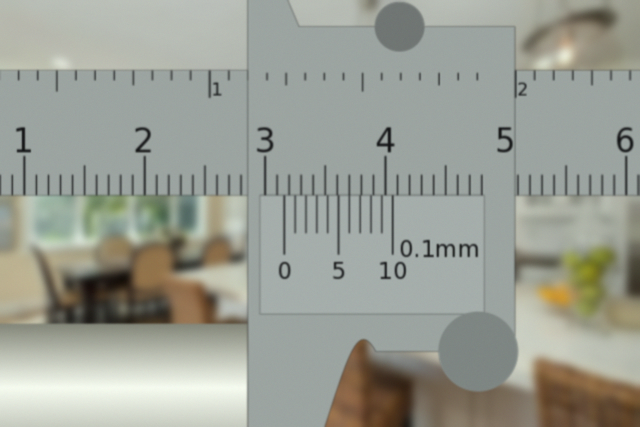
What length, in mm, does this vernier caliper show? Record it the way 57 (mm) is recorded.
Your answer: 31.6 (mm)
